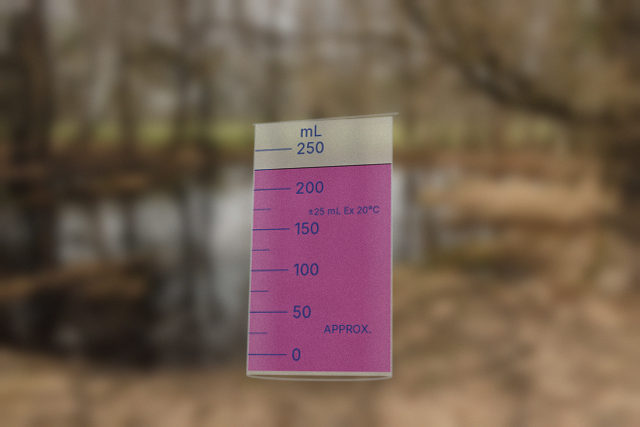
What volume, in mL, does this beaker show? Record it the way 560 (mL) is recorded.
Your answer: 225 (mL)
